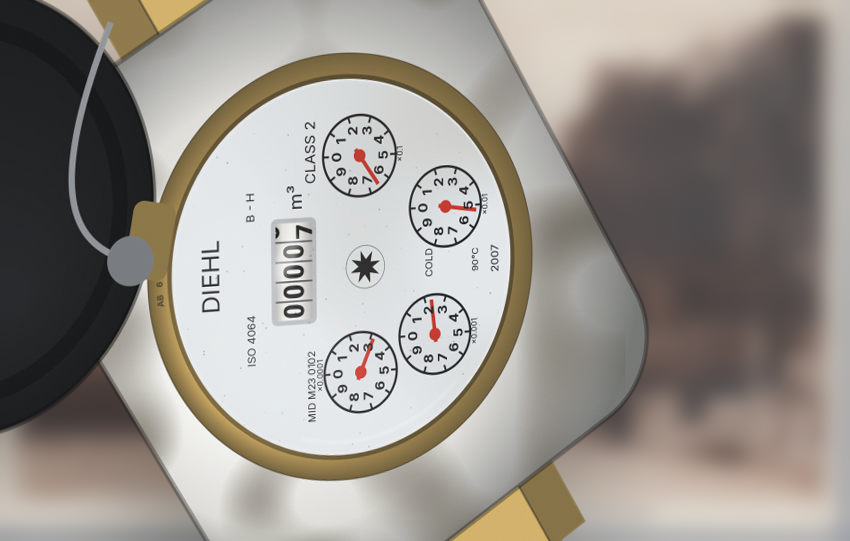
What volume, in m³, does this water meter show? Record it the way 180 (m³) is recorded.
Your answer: 6.6523 (m³)
